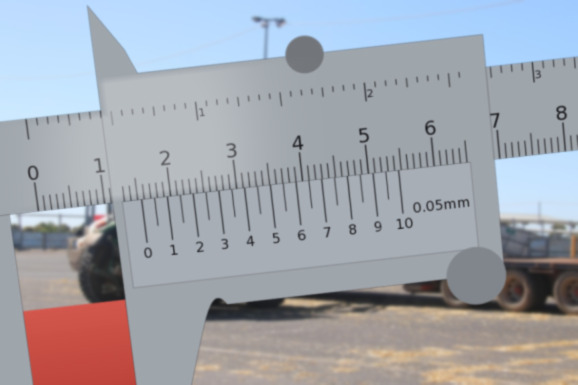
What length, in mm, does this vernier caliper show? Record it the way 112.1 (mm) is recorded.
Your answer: 15.6 (mm)
